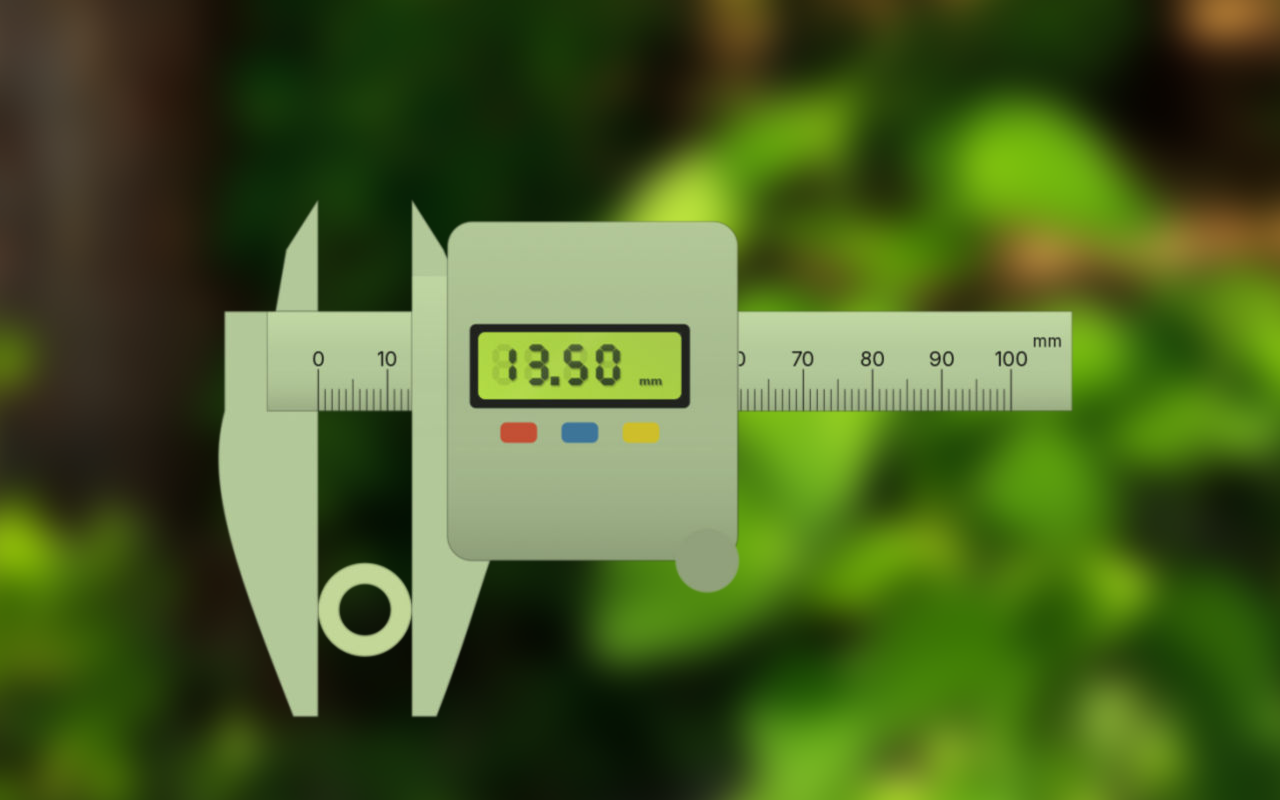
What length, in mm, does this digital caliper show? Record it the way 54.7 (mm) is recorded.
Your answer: 13.50 (mm)
